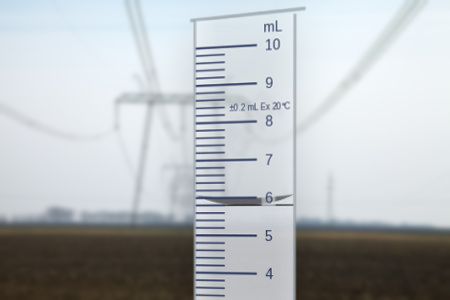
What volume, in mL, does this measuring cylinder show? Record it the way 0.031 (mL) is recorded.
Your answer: 5.8 (mL)
